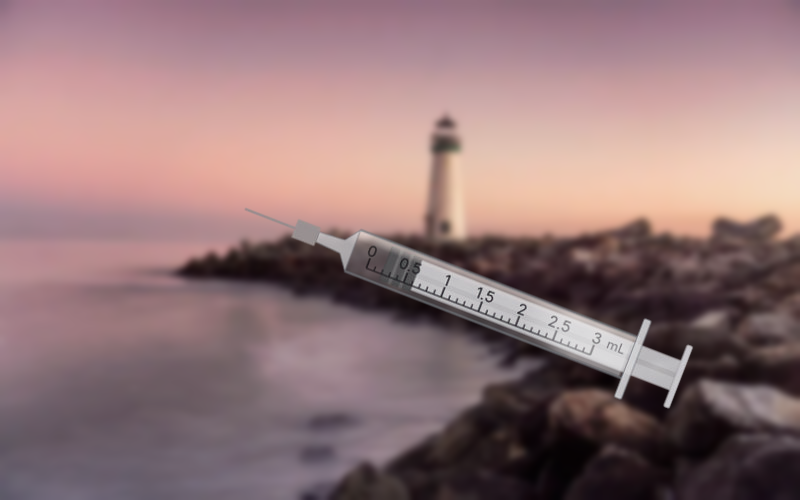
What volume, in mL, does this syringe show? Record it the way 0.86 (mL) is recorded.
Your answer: 0.2 (mL)
